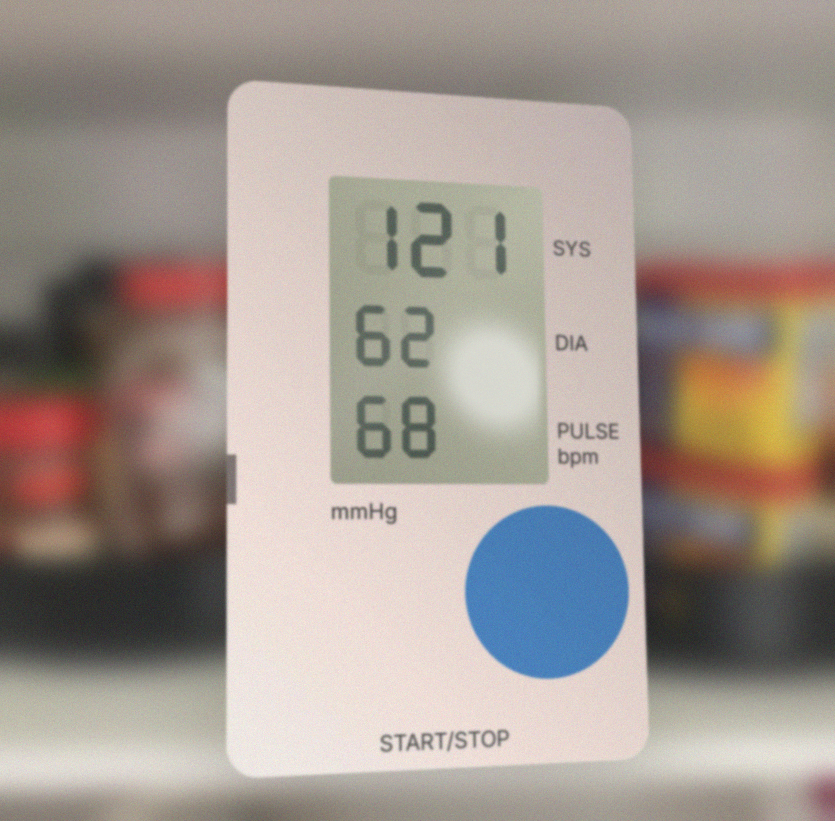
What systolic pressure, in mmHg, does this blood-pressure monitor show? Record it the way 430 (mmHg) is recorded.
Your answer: 121 (mmHg)
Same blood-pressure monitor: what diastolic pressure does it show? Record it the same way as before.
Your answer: 62 (mmHg)
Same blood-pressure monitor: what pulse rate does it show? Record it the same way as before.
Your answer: 68 (bpm)
